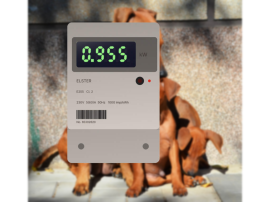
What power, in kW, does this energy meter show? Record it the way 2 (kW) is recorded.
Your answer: 0.955 (kW)
